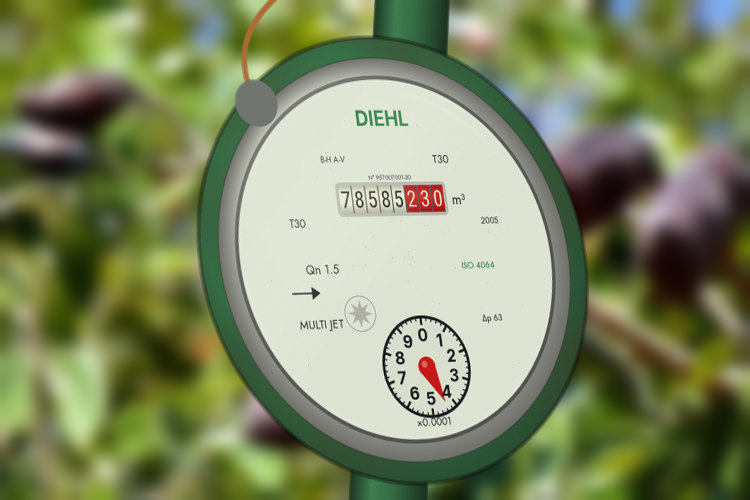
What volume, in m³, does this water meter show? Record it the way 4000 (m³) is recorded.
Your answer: 78585.2304 (m³)
